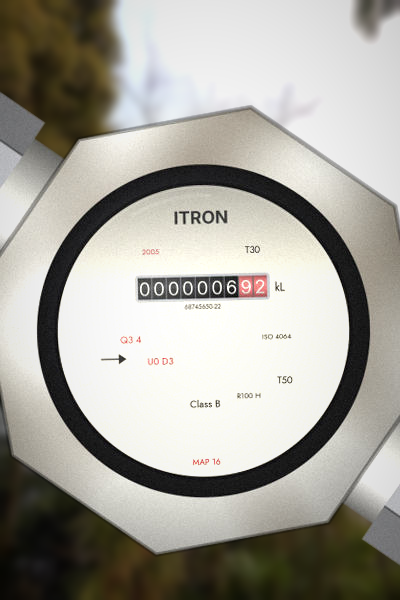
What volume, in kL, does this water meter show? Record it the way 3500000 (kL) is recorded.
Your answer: 6.92 (kL)
